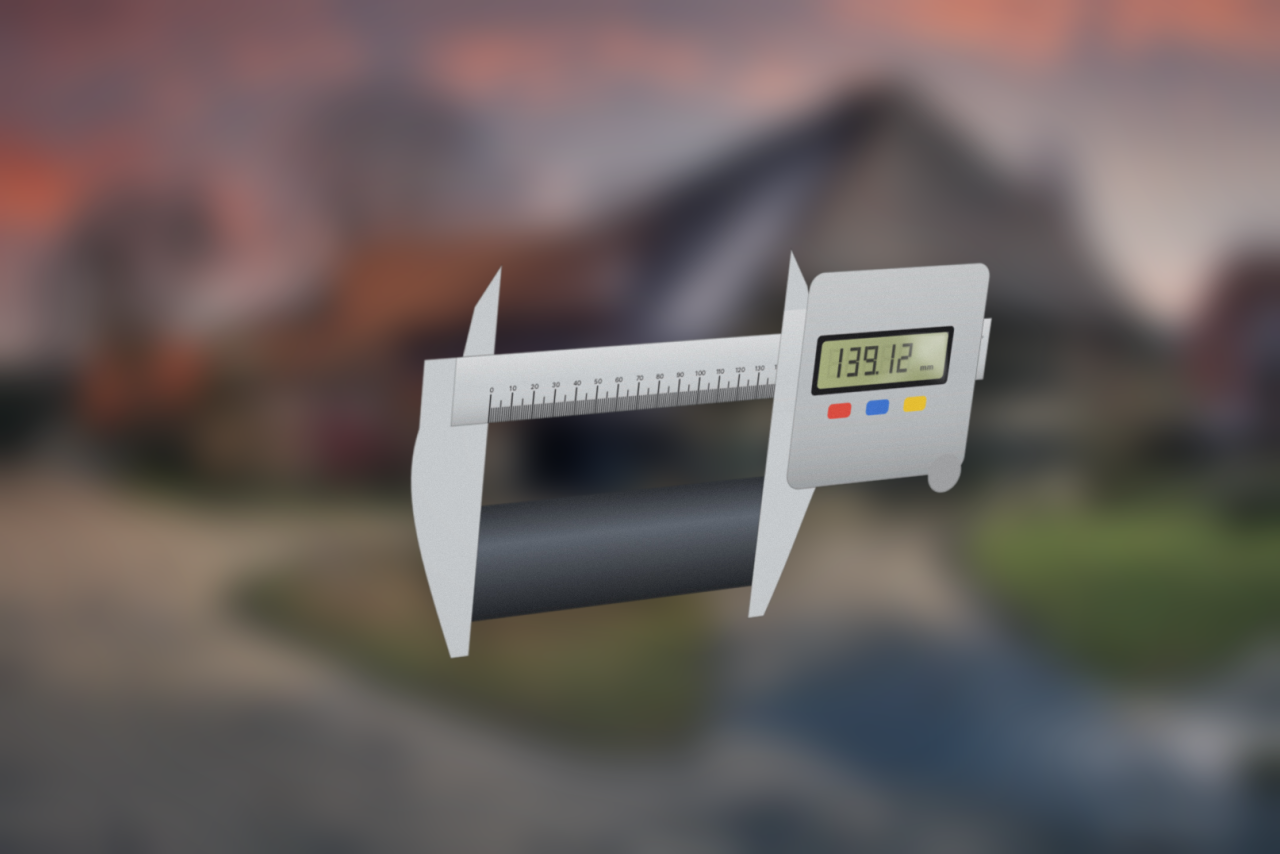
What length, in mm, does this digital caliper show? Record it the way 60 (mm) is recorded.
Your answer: 139.12 (mm)
